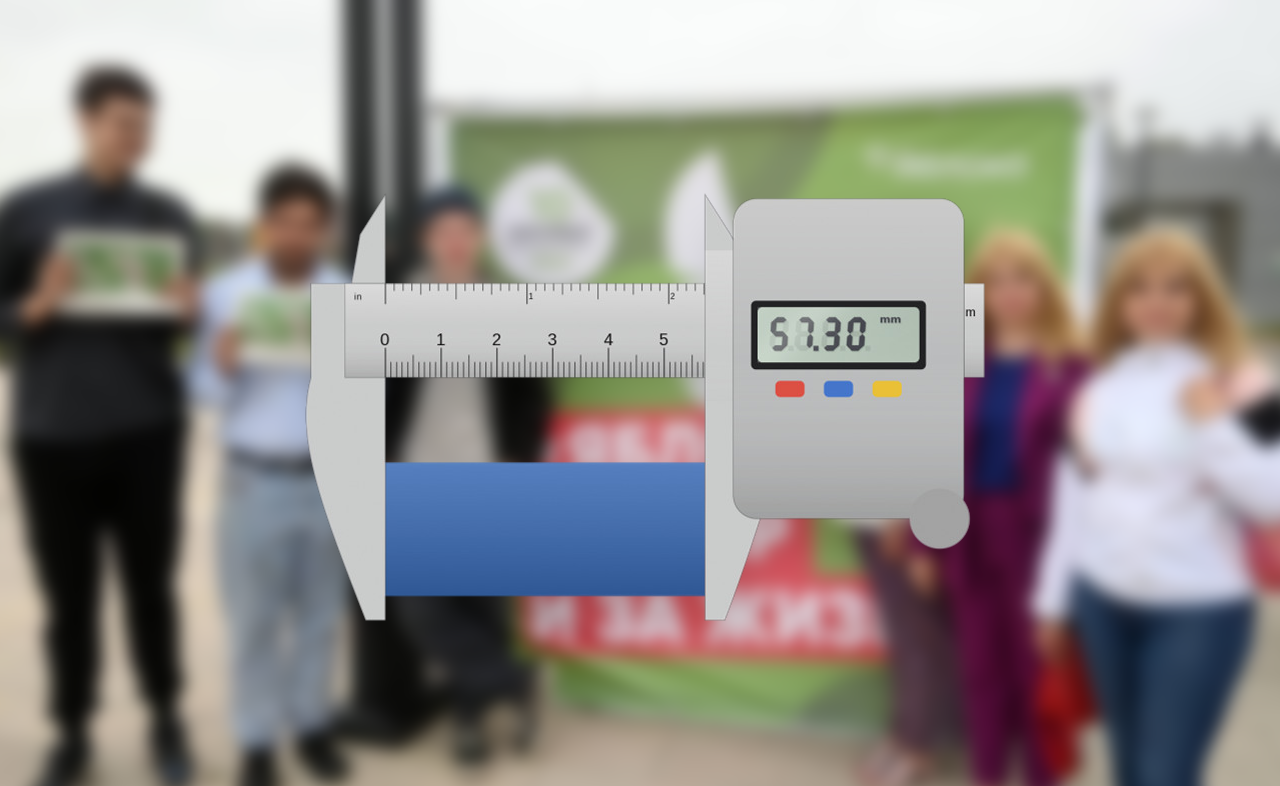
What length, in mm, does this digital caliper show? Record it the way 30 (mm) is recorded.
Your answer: 57.30 (mm)
